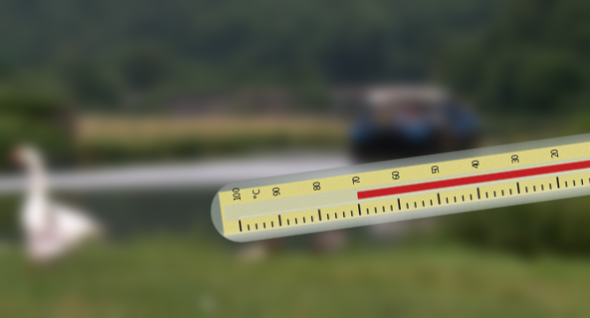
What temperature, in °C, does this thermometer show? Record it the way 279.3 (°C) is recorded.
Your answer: 70 (°C)
